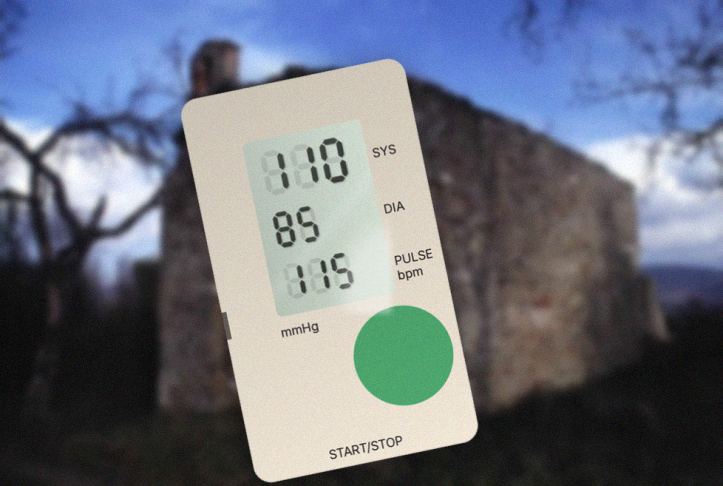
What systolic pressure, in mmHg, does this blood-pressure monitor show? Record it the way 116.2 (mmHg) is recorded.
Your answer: 110 (mmHg)
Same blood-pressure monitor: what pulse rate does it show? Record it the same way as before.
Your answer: 115 (bpm)
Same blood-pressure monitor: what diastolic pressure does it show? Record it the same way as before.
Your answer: 85 (mmHg)
